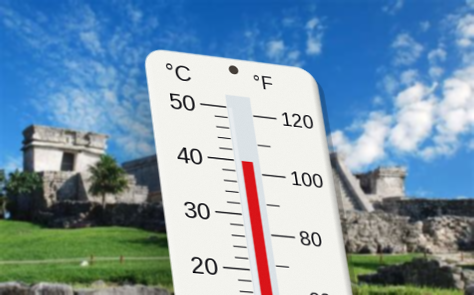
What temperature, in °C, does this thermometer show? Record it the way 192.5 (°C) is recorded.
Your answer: 40 (°C)
